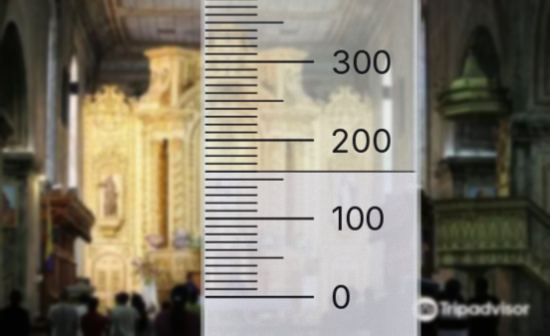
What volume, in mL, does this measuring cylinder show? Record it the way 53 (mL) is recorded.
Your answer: 160 (mL)
